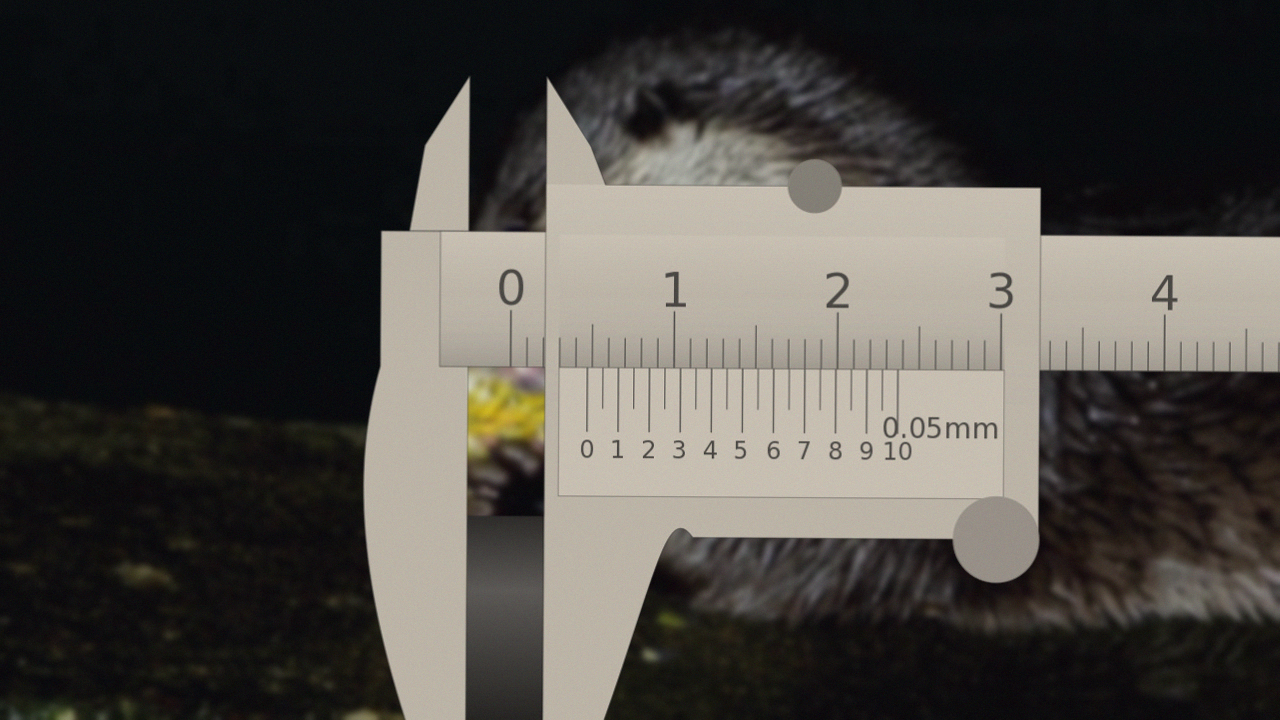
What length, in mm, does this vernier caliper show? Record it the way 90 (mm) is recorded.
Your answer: 4.7 (mm)
